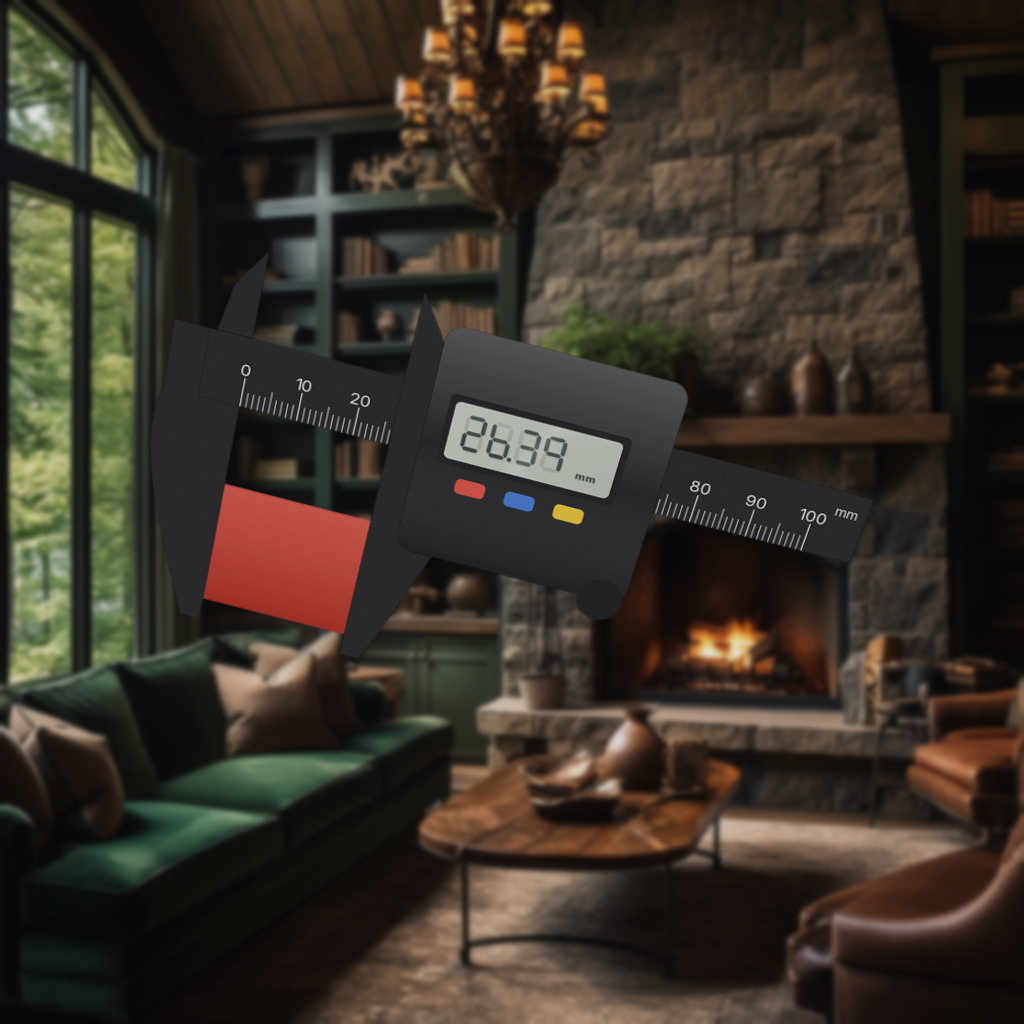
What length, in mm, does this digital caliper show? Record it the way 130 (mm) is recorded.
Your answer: 26.39 (mm)
